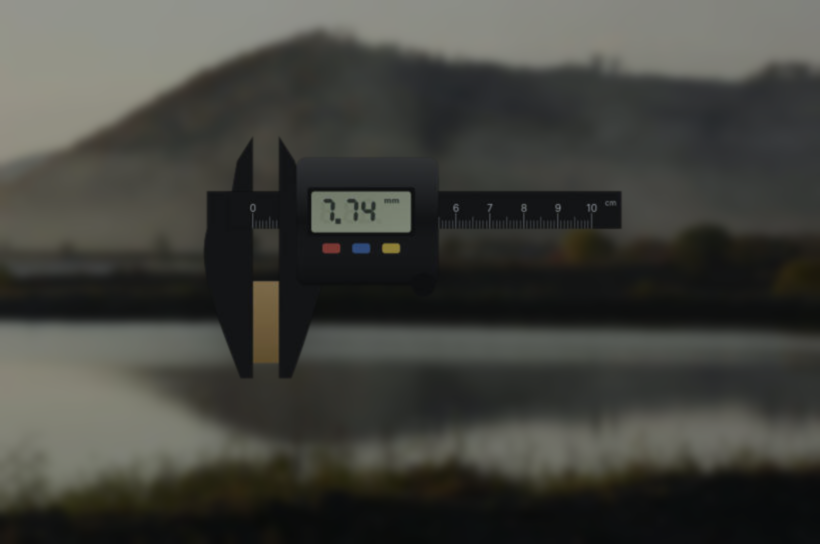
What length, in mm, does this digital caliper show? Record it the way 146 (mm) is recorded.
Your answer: 7.74 (mm)
